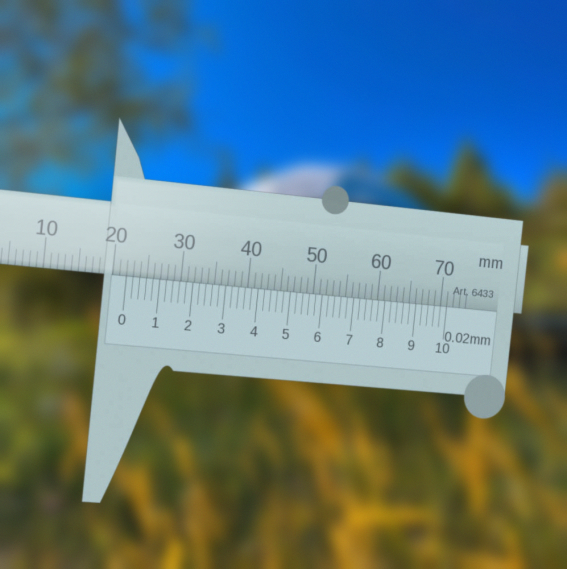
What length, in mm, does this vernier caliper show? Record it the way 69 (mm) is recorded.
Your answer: 22.0 (mm)
